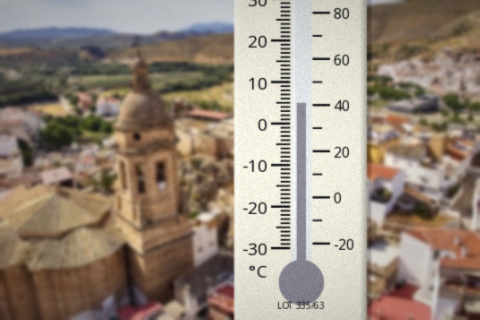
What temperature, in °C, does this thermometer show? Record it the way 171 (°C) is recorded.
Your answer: 5 (°C)
